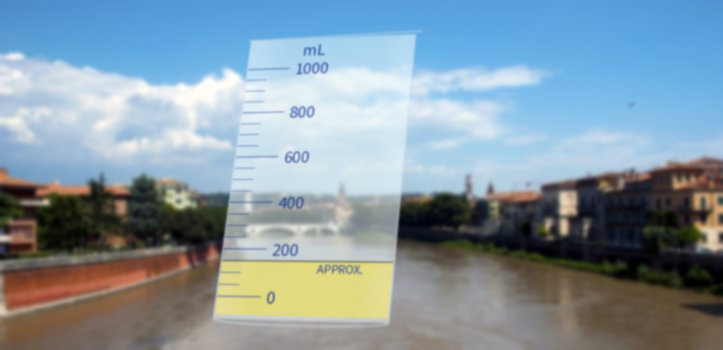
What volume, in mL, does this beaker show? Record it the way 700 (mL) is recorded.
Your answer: 150 (mL)
